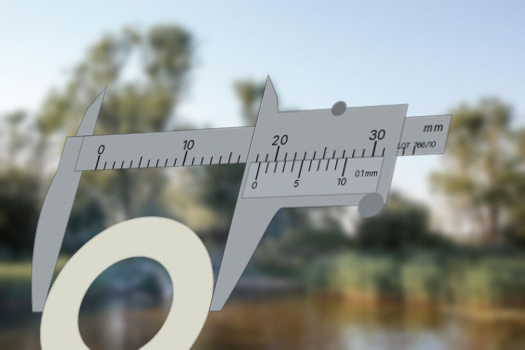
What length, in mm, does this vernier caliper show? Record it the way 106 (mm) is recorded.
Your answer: 18.4 (mm)
